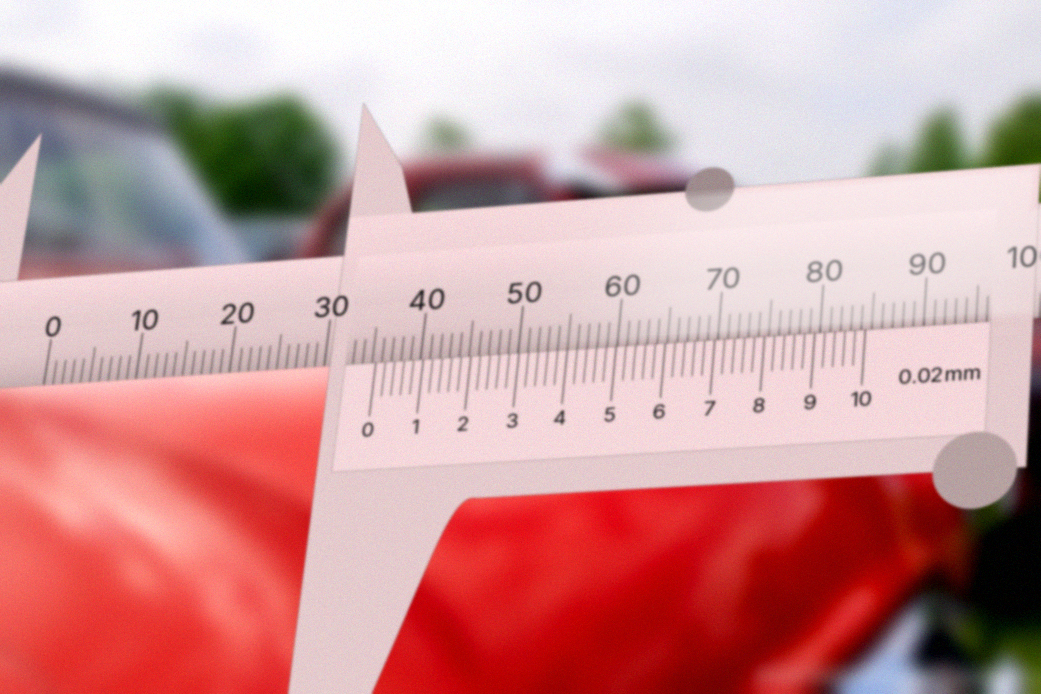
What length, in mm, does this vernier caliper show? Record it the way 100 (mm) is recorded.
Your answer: 35.4 (mm)
